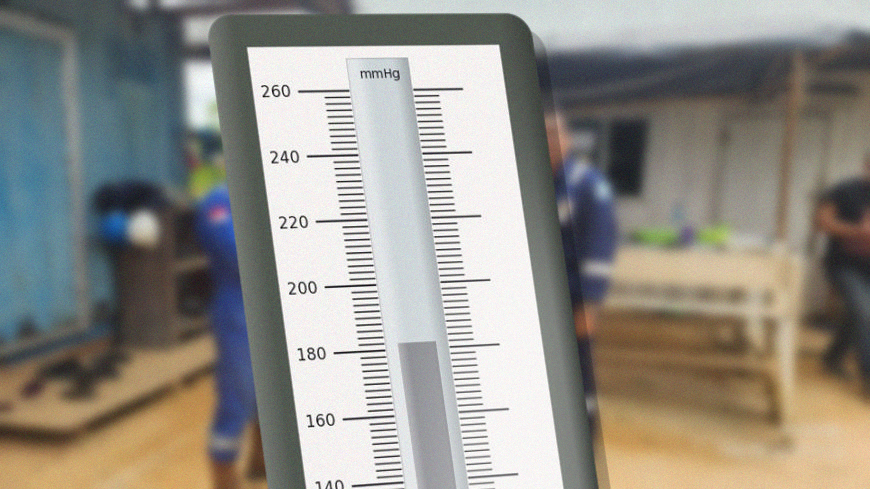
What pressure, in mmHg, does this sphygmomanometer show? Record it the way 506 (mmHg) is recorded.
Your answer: 182 (mmHg)
